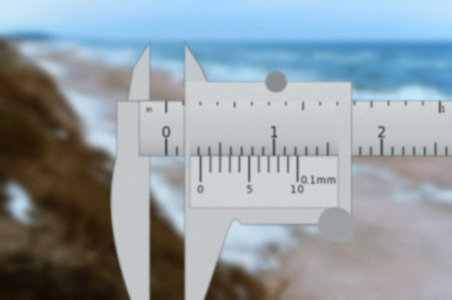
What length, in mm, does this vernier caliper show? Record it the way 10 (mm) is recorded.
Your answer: 3.2 (mm)
